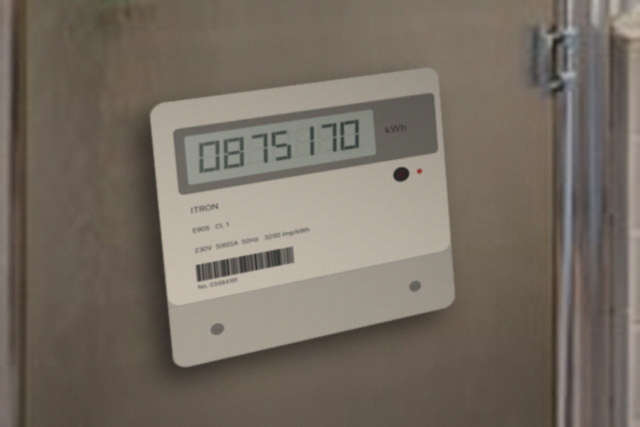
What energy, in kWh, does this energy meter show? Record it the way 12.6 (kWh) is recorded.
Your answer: 875170 (kWh)
